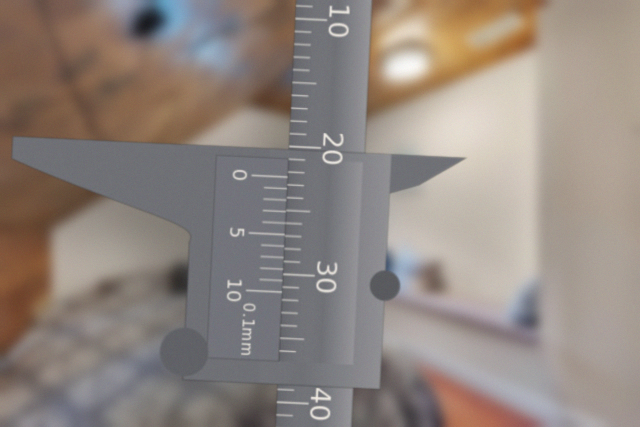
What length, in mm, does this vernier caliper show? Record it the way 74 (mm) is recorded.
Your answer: 22.4 (mm)
